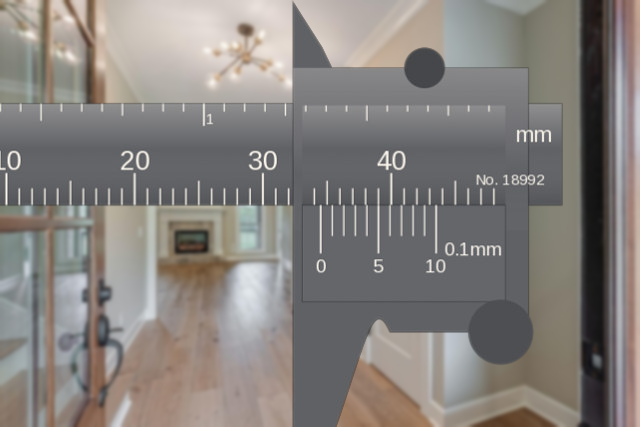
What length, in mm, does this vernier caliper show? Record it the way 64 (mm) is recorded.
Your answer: 34.5 (mm)
